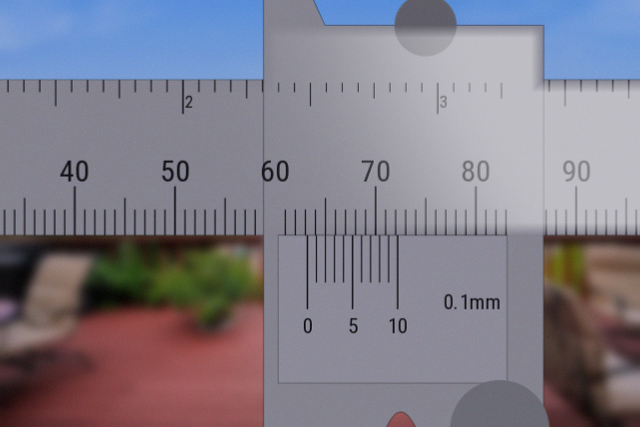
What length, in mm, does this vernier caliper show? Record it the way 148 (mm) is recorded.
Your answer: 63.2 (mm)
